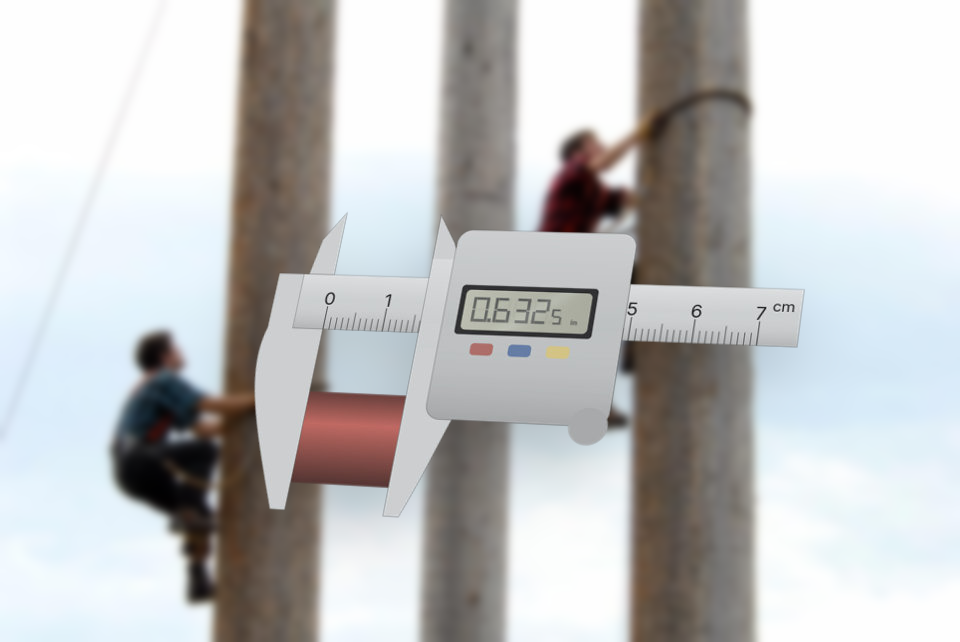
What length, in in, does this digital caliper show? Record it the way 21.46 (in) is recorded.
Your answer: 0.6325 (in)
